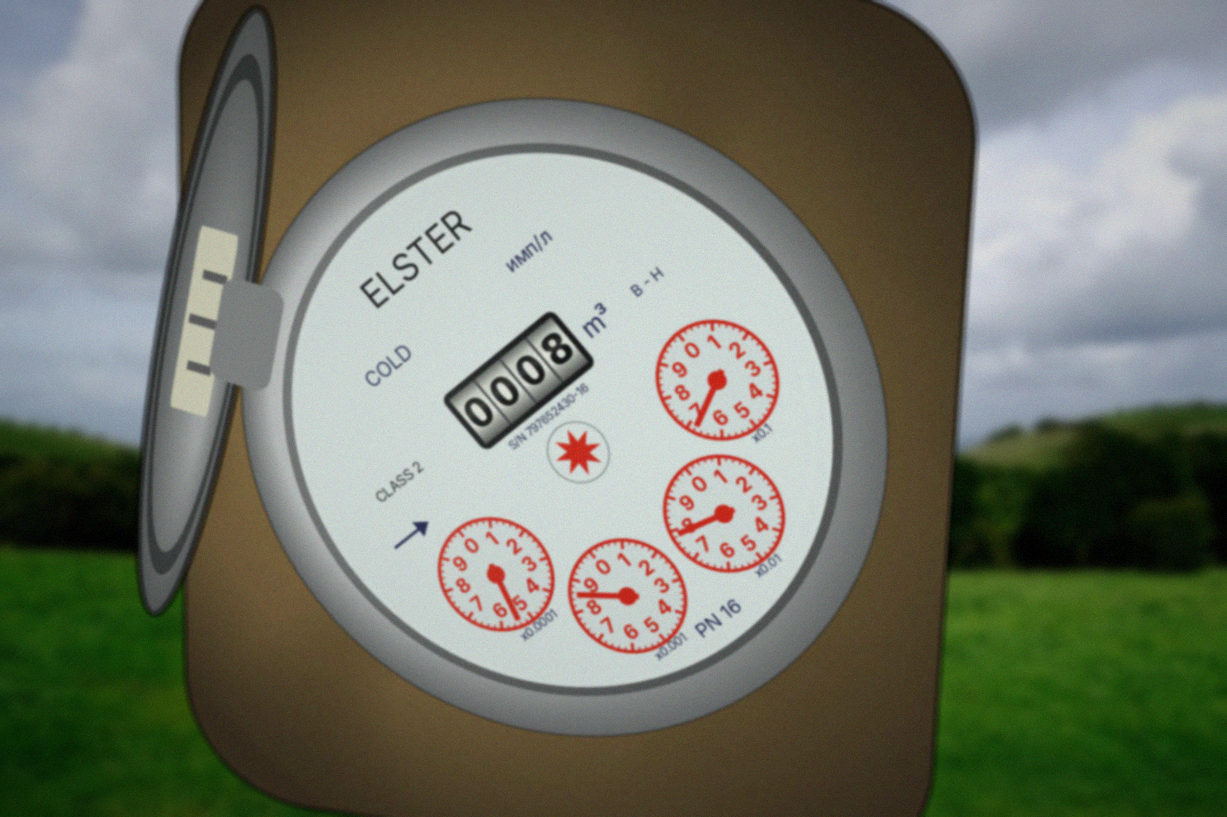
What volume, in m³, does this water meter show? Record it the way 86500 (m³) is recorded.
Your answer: 8.6785 (m³)
